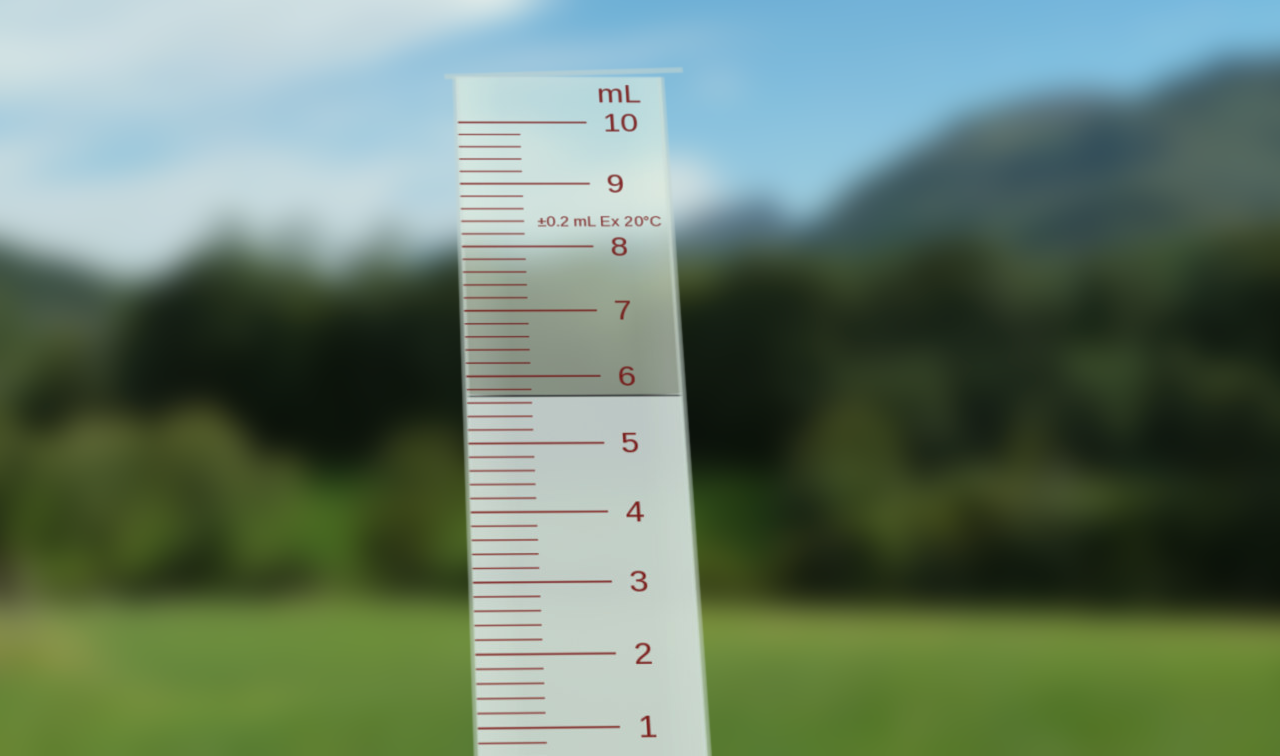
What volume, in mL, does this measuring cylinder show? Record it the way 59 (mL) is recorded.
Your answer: 5.7 (mL)
